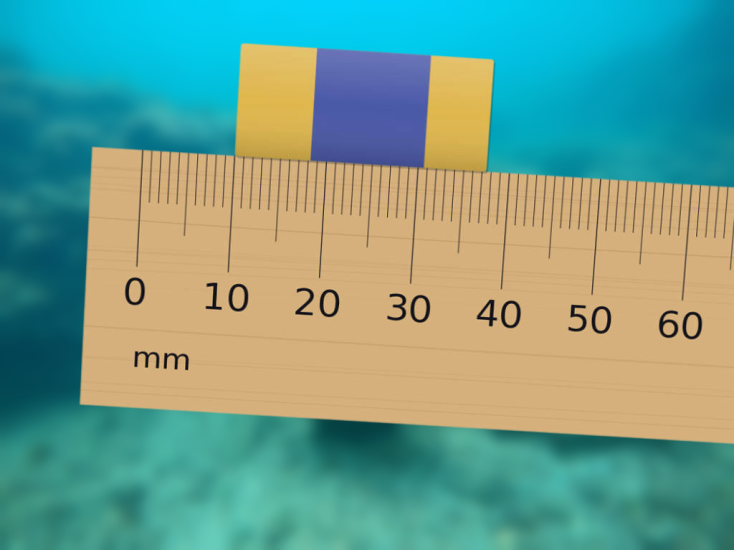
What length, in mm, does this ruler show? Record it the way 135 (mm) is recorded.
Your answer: 27.5 (mm)
